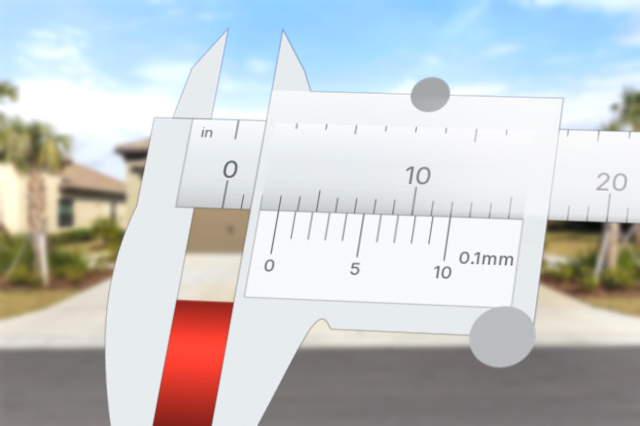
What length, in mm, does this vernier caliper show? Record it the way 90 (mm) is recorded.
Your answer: 3.0 (mm)
